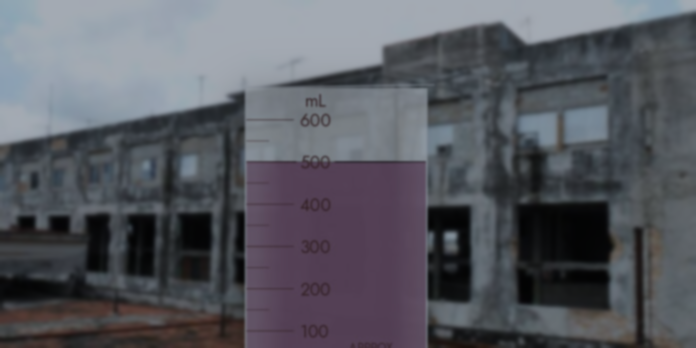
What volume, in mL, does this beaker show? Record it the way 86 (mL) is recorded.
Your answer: 500 (mL)
